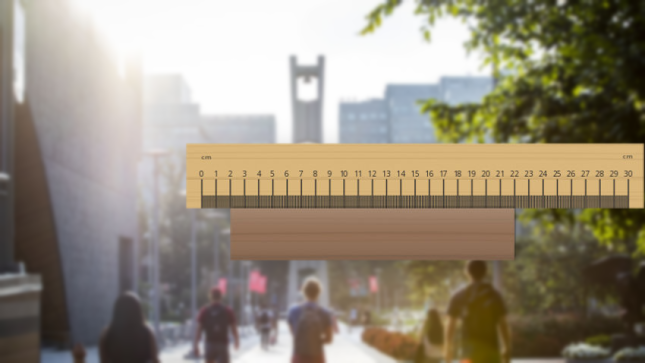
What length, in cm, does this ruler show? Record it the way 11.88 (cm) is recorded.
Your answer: 20 (cm)
